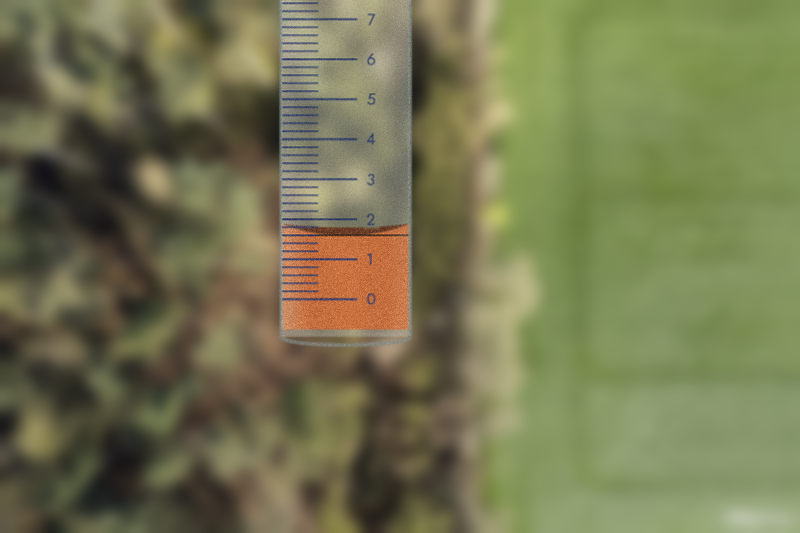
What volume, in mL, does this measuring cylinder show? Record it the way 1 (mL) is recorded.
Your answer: 1.6 (mL)
